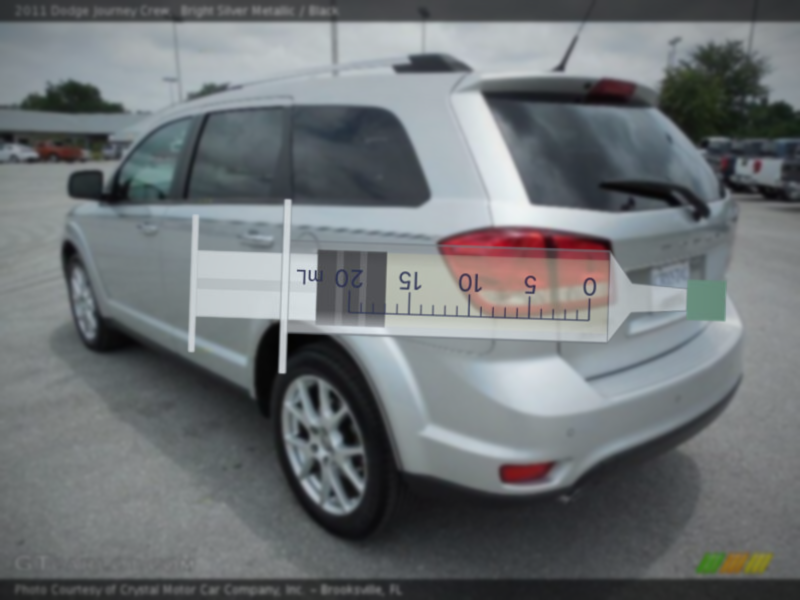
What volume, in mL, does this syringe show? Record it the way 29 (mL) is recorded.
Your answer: 17 (mL)
